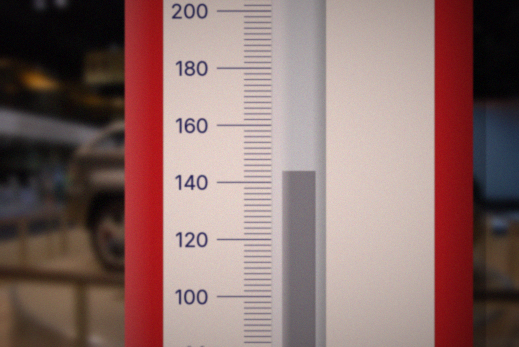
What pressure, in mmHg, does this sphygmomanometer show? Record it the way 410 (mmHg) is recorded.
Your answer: 144 (mmHg)
